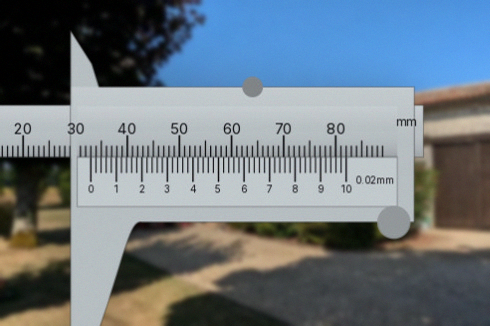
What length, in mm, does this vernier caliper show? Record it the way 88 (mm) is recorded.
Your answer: 33.0 (mm)
